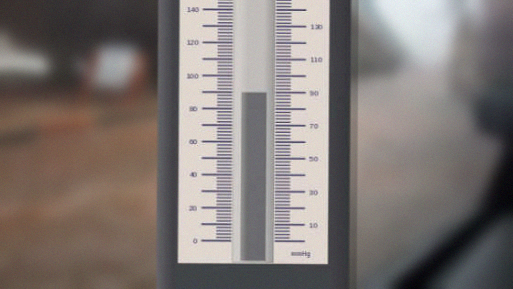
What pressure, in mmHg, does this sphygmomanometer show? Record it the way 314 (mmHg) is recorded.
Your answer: 90 (mmHg)
